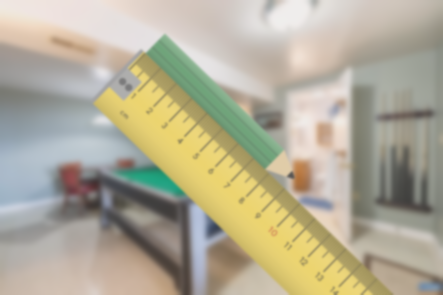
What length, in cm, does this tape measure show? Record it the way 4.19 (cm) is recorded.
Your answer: 9 (cm)
